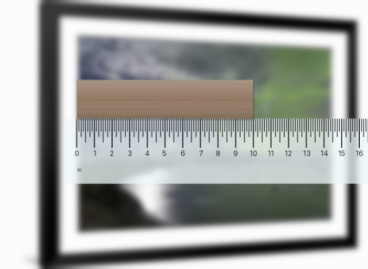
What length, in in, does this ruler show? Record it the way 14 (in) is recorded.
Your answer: 10 (in)
